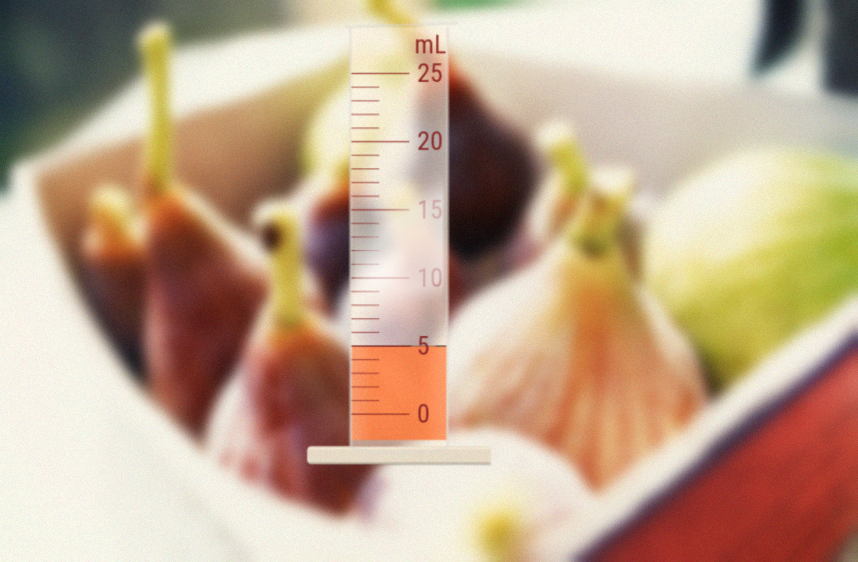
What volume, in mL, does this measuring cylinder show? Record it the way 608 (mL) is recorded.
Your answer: 5 (mL)
